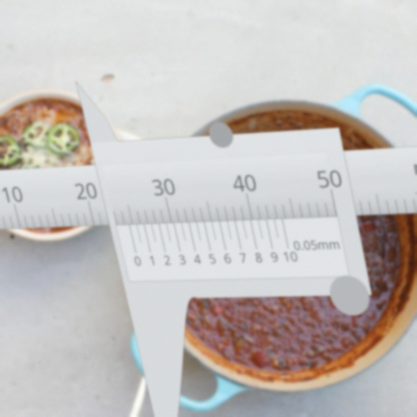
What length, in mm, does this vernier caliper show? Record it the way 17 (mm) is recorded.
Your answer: 24.6 (mm)
